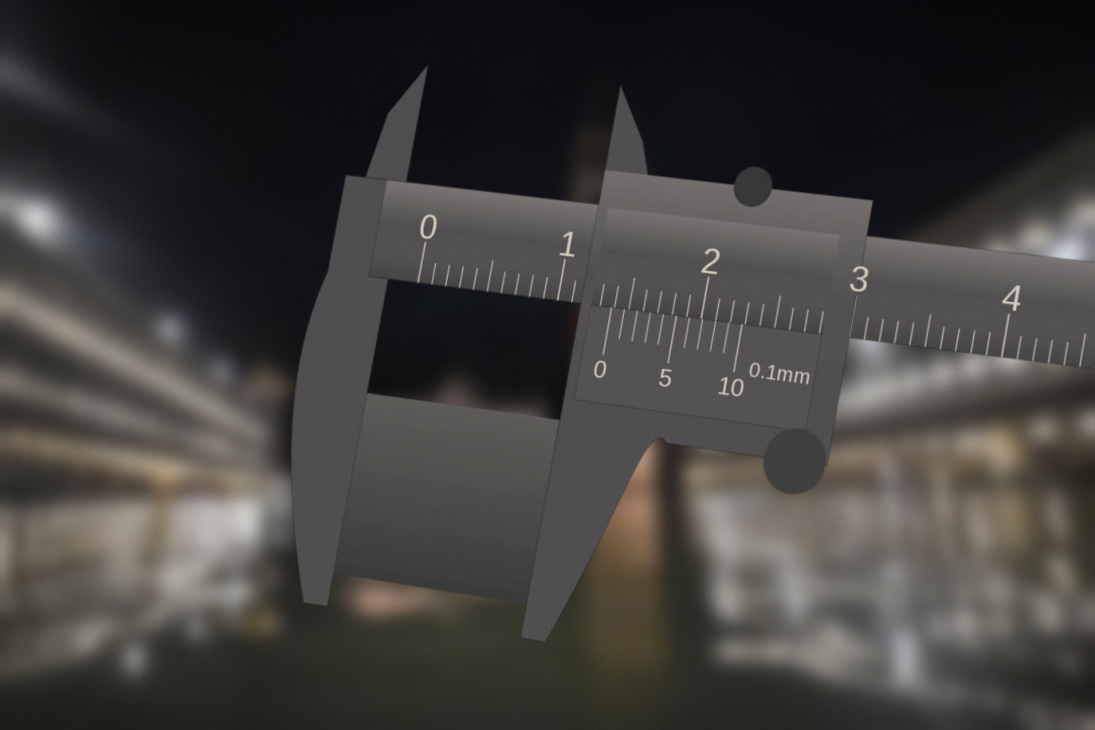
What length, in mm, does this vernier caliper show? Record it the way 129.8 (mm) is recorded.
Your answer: 13.8 (mm)
